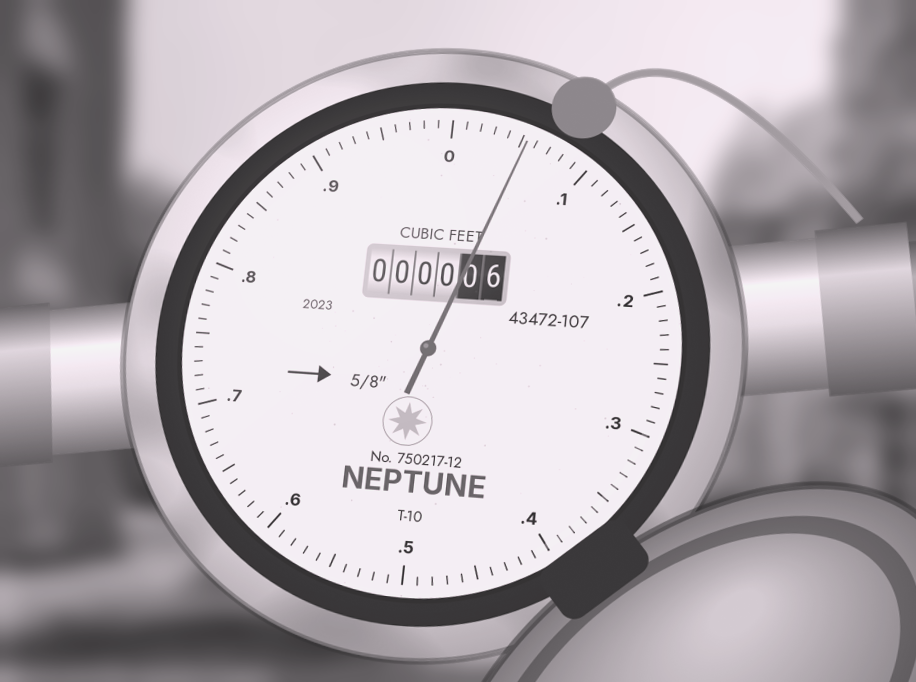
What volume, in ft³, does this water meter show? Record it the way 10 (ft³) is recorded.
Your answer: 6.05 (ft³)
